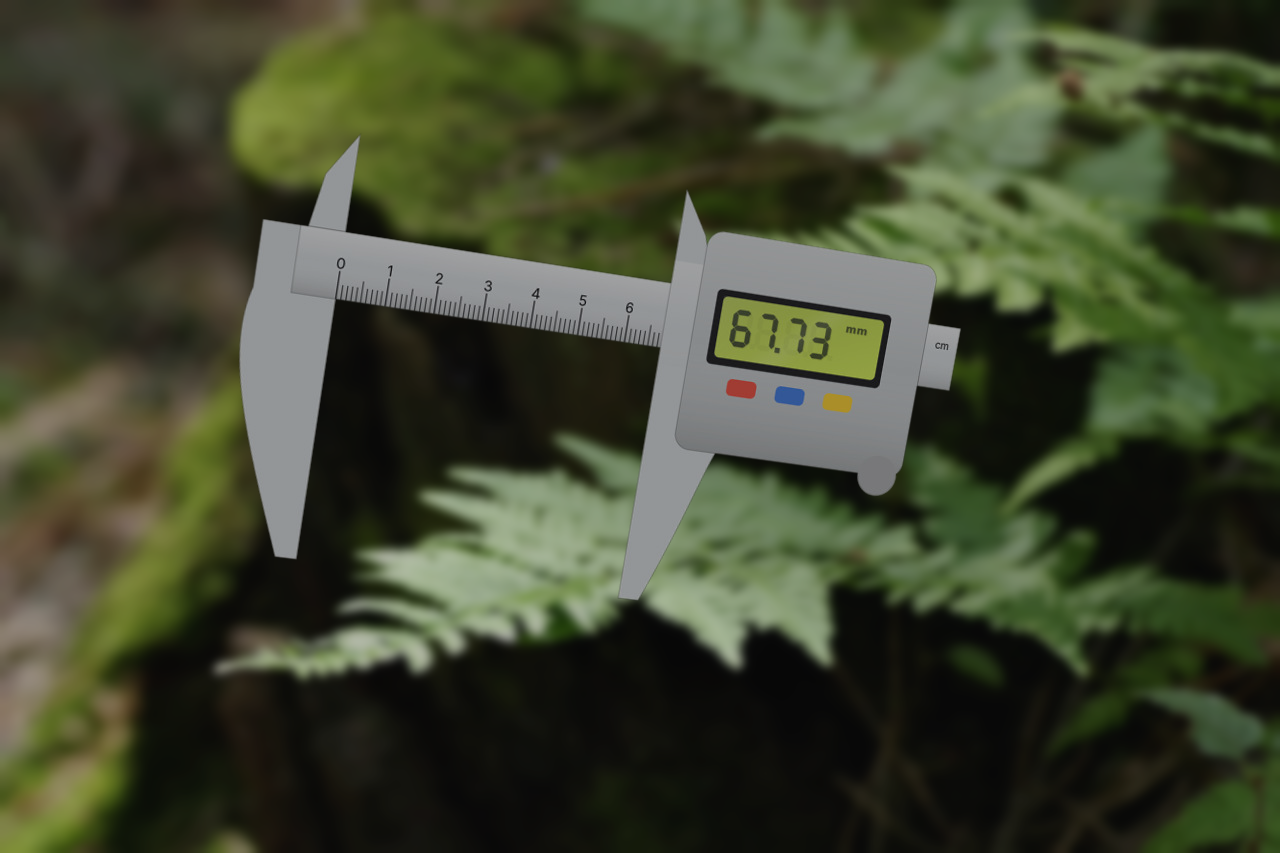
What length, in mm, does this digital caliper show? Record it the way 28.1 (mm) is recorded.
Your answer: 67.73 (mm)
